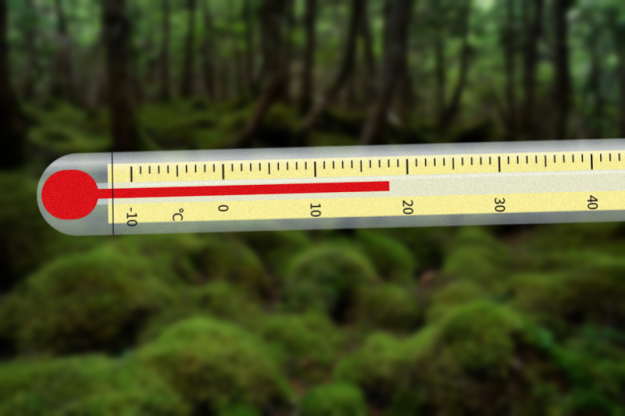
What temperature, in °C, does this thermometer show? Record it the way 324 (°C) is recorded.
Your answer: 18 (°C)
